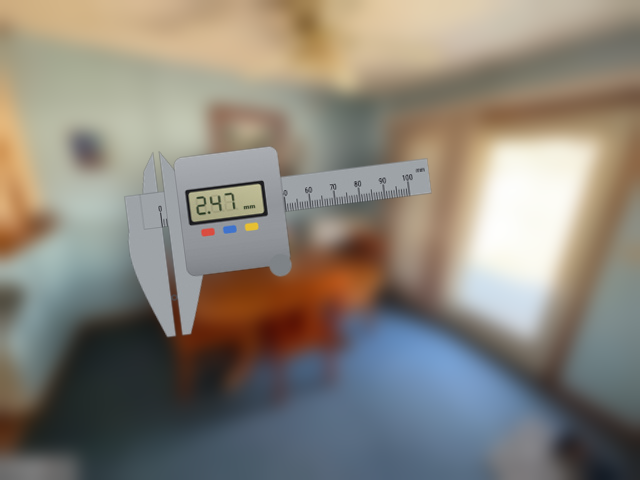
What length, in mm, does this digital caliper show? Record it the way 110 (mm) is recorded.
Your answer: 2.47 (mm)
